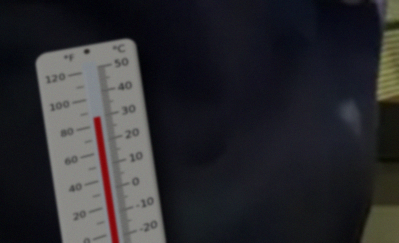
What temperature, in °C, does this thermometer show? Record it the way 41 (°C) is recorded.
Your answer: 30 (°C)
